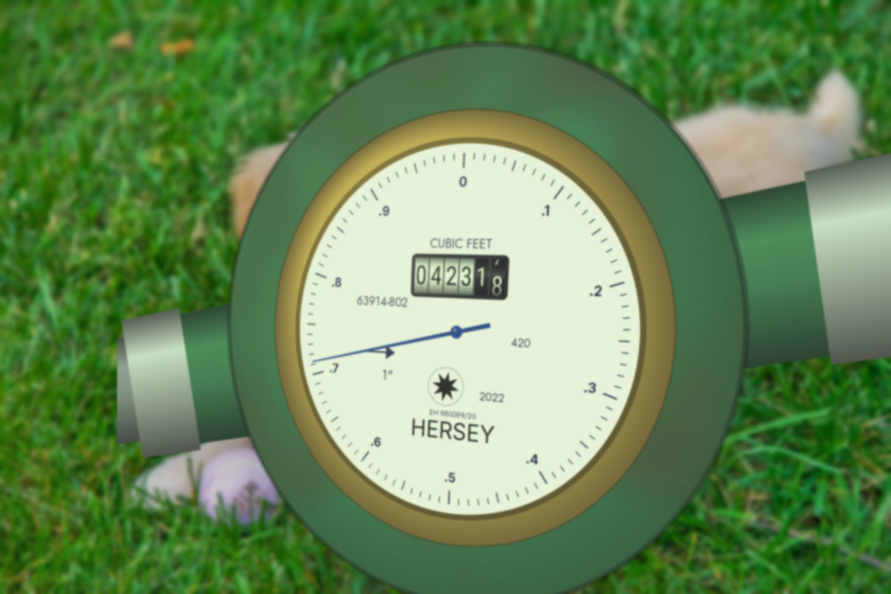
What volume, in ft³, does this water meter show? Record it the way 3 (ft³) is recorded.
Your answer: 42317.71 (ft³)
